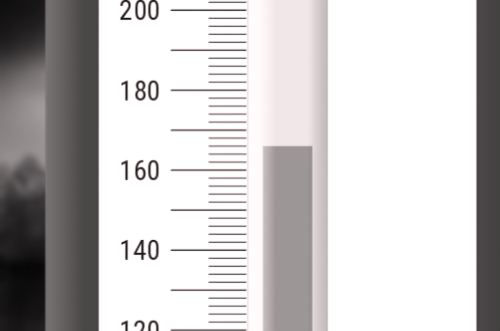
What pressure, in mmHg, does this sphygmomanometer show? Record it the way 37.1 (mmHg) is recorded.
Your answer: 166 (mmHg)
